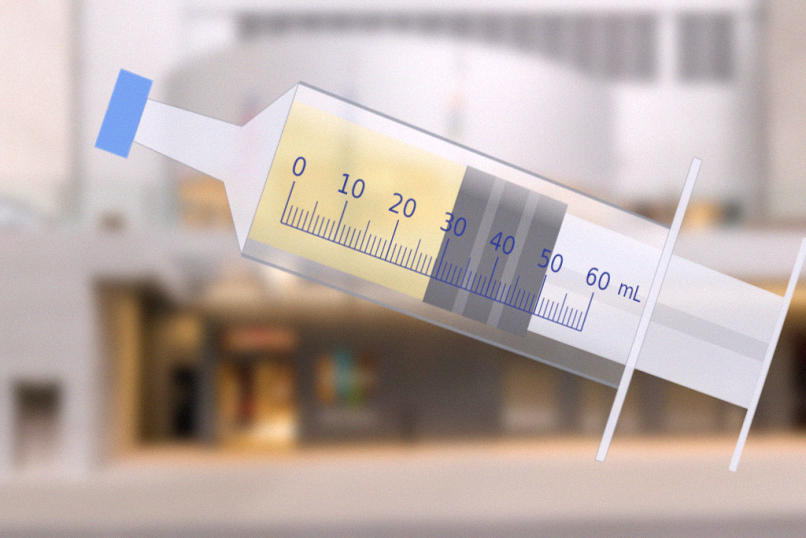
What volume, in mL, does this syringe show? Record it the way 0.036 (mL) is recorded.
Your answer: 29 (mL)
